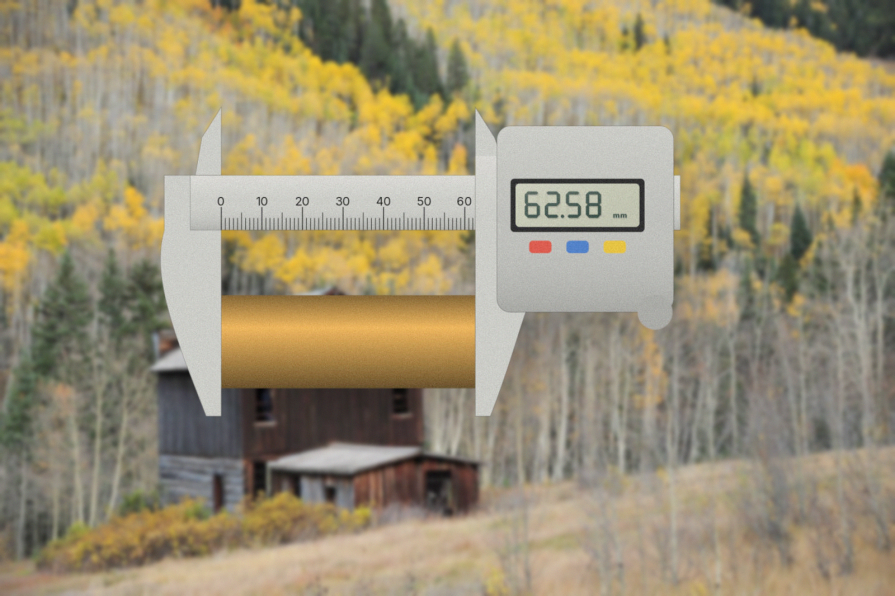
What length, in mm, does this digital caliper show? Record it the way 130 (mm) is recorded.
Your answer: 62.58 (mm)
